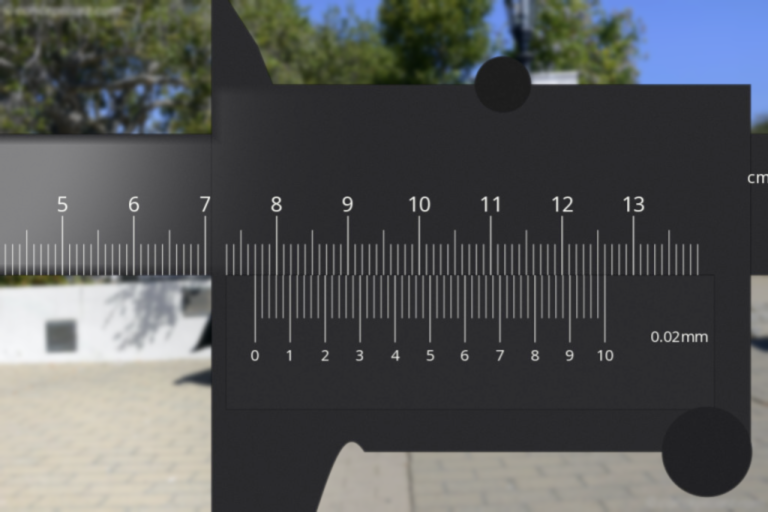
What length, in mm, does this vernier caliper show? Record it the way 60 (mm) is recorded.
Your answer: 77.0 (mm)
